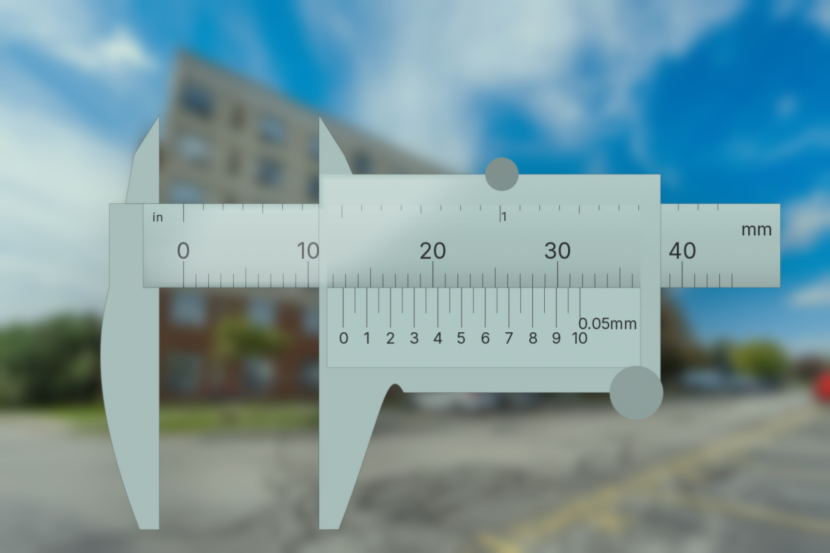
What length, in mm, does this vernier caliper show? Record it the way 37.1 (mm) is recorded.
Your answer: 12.8 (mm)
